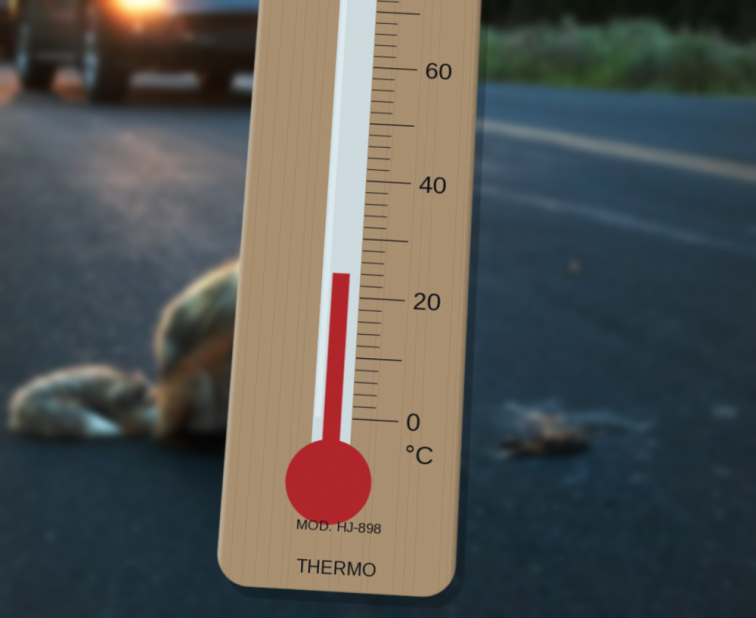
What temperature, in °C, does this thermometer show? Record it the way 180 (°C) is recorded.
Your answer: 24 (°C)
